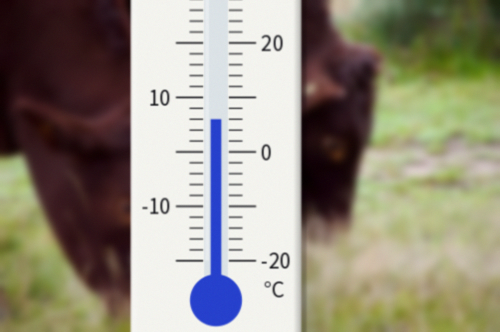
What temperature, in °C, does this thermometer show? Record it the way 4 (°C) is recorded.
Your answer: 6 (°C)
